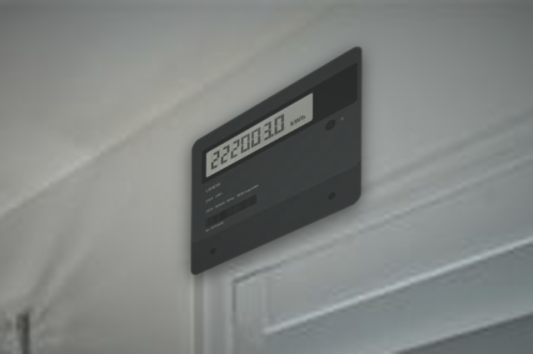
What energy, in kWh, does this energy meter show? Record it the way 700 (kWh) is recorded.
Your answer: 222003.0 (kWh)
